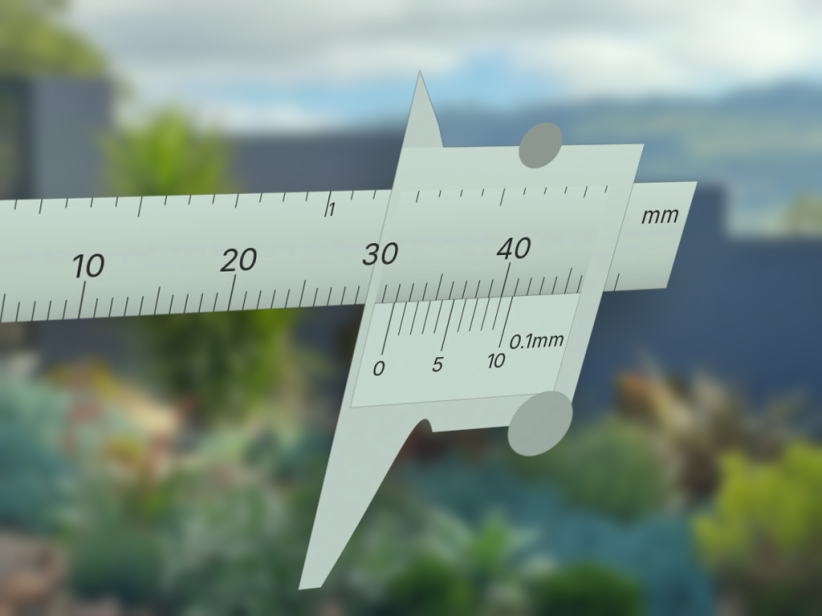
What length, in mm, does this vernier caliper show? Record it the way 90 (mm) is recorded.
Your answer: 31.9 (mm)
